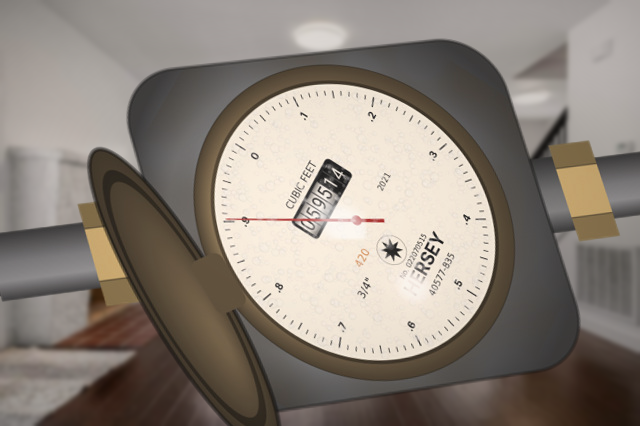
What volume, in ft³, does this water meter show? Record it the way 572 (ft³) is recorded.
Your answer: 59513.90 (ft³)
